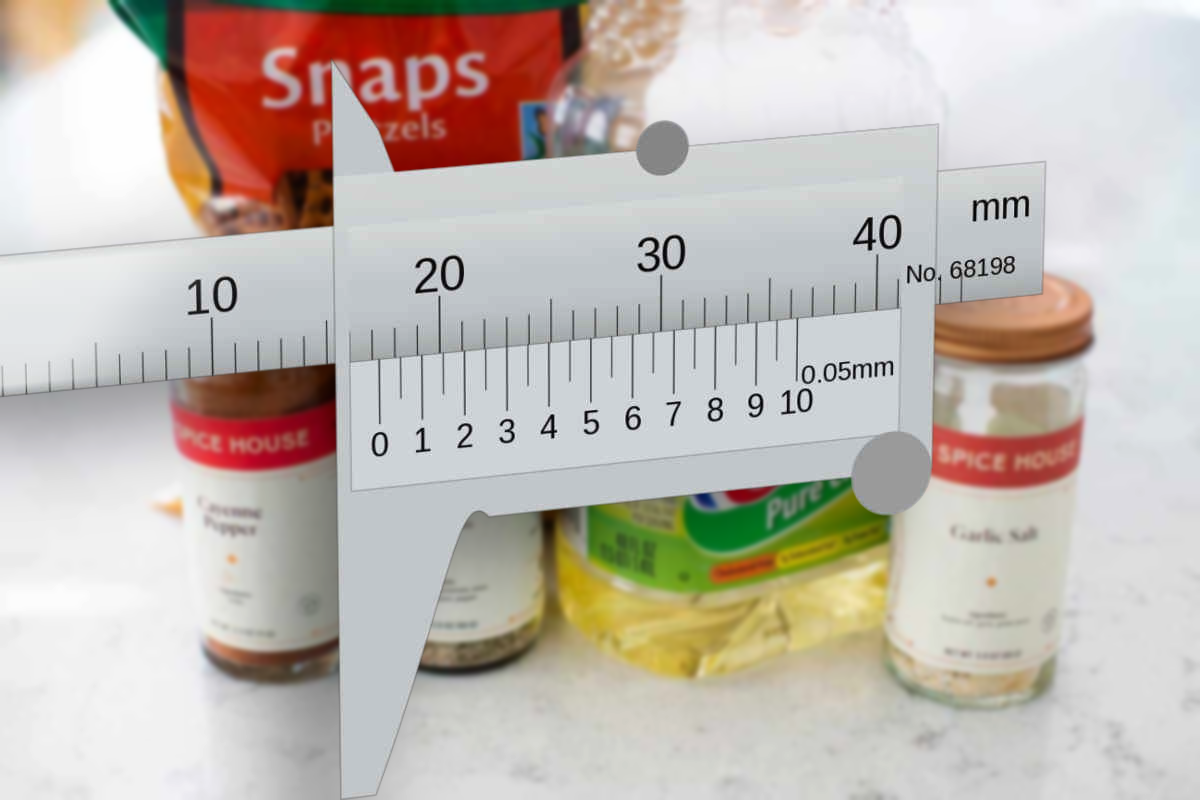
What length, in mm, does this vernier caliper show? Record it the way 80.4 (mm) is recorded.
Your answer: 17.3 (mm)
